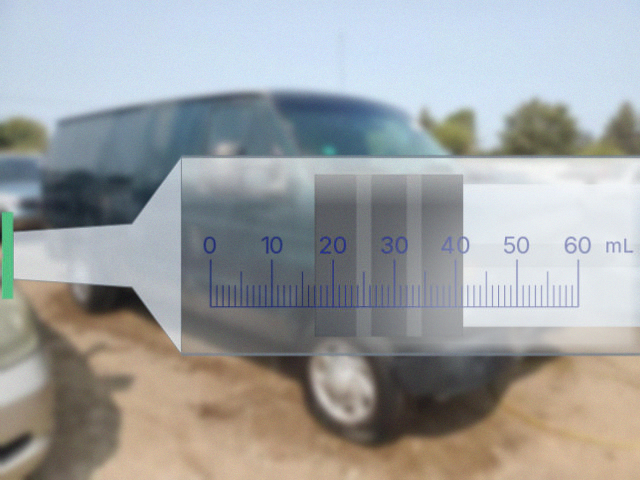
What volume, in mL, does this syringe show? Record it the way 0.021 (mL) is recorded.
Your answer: 17 (mL)
